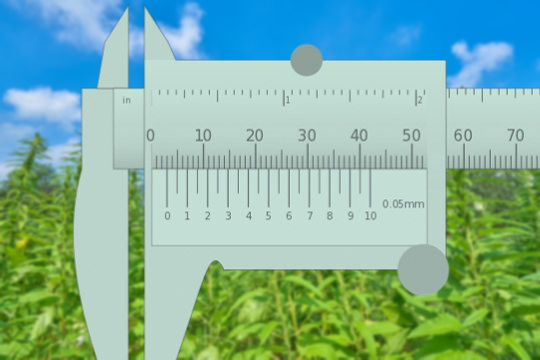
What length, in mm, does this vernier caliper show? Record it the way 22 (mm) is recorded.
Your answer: 3.0 (mm)
